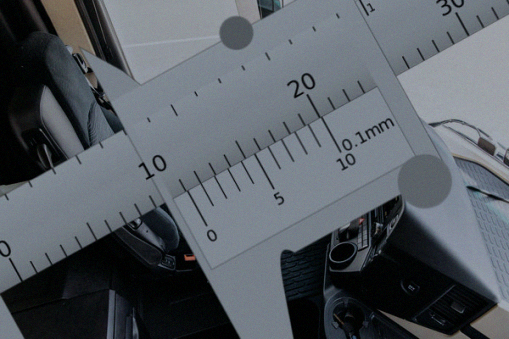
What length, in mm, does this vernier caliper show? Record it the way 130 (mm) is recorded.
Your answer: 11.1 (mm)
